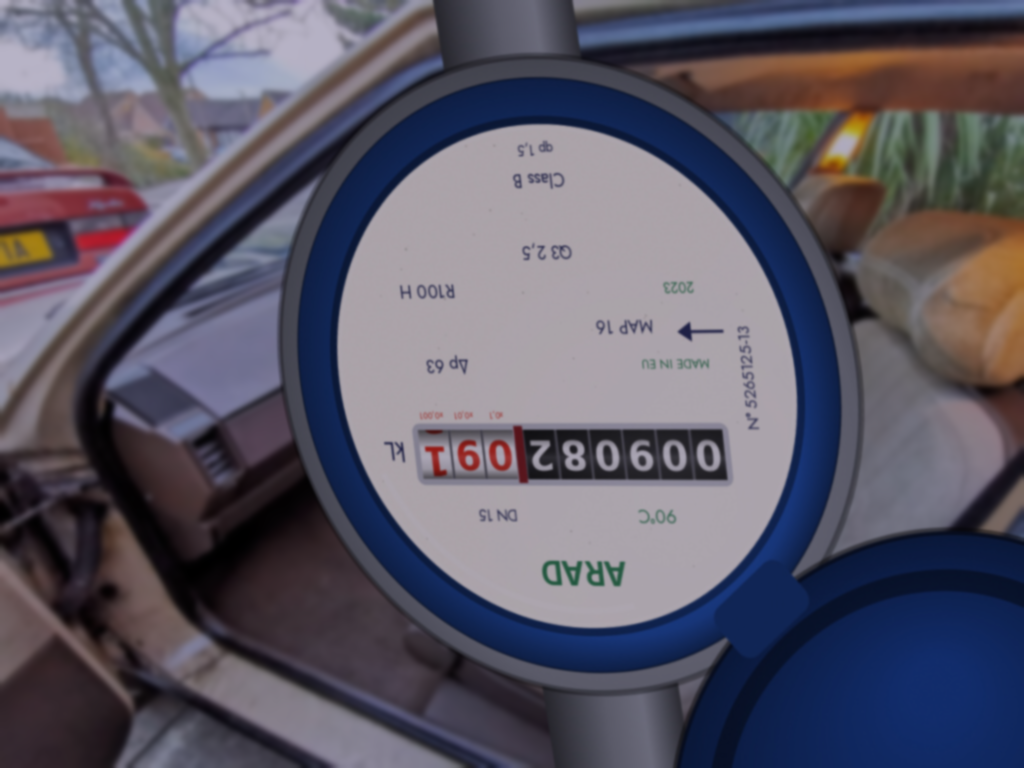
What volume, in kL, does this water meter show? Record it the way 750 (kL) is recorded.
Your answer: 9082.091 (kL)
